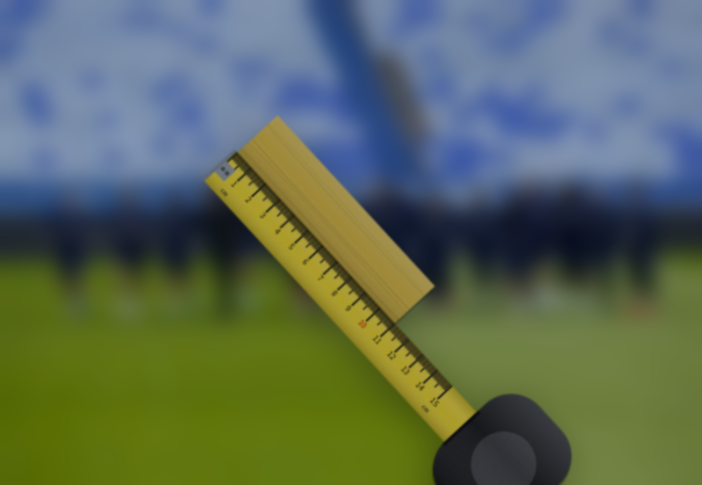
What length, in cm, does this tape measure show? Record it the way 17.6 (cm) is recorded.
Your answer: 11 (cm)
